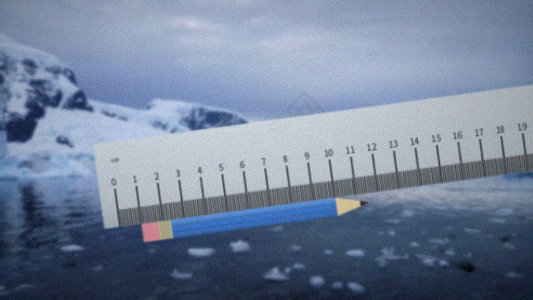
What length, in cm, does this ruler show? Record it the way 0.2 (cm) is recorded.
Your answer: 10.5 (cm)
